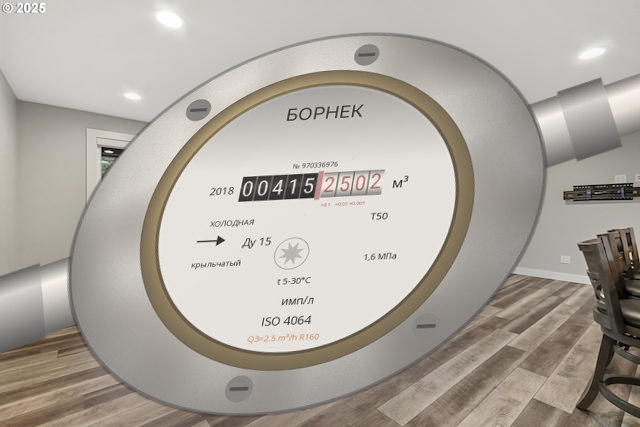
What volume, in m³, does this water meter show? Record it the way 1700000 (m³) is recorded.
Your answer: 415.2502 (m³)
